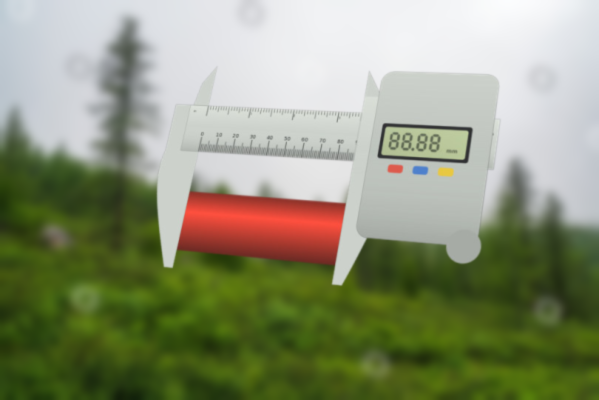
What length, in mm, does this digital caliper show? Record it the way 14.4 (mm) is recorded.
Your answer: 88.88 (mm)
